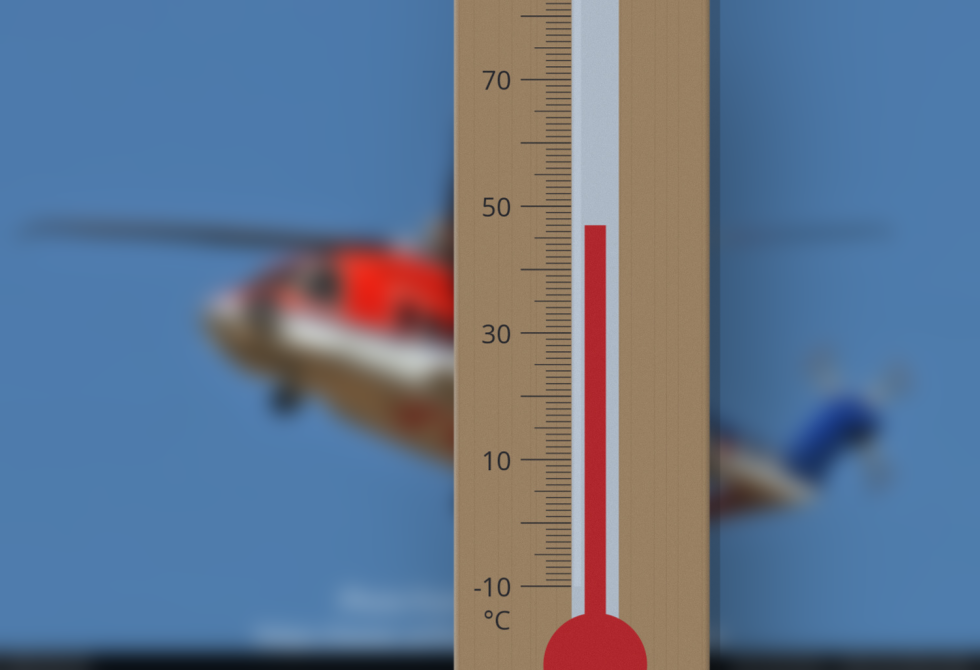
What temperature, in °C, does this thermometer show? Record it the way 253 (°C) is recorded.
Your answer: 47 (°C)
